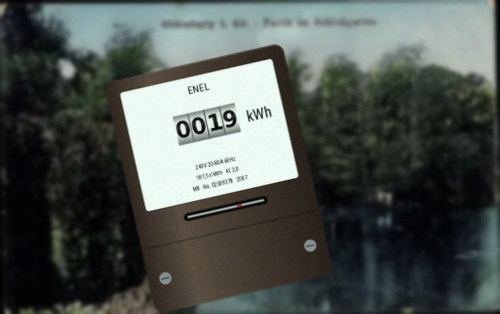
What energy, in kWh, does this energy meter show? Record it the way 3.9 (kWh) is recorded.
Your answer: 19 (kWh)
